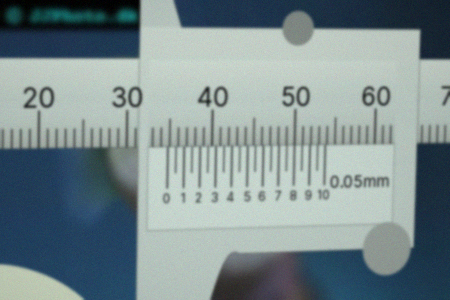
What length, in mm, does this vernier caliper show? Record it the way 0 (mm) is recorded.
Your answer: 34.8 (mm)
